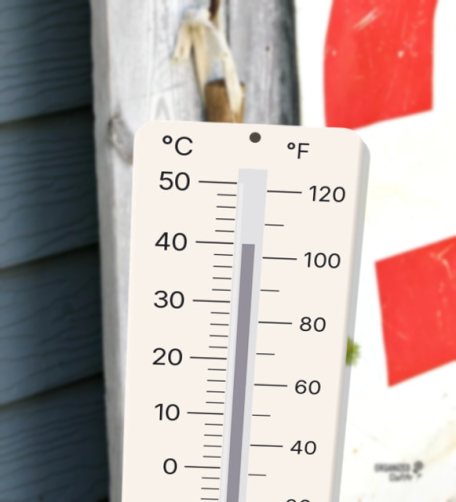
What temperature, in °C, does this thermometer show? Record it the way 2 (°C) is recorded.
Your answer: 40 (°C)
